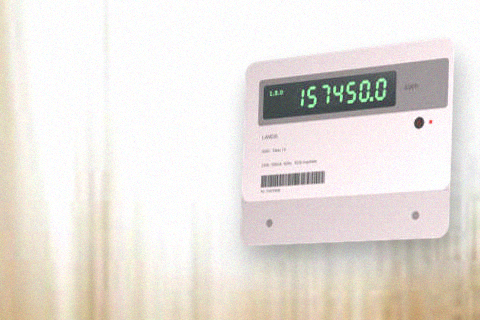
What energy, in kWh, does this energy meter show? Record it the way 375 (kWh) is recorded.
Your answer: 157450.0 (kWh)
